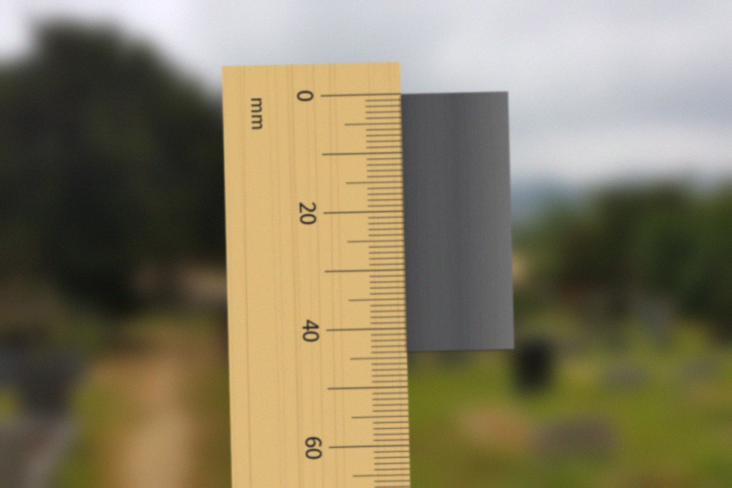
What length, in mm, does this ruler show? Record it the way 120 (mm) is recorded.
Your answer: 44 (mm)
